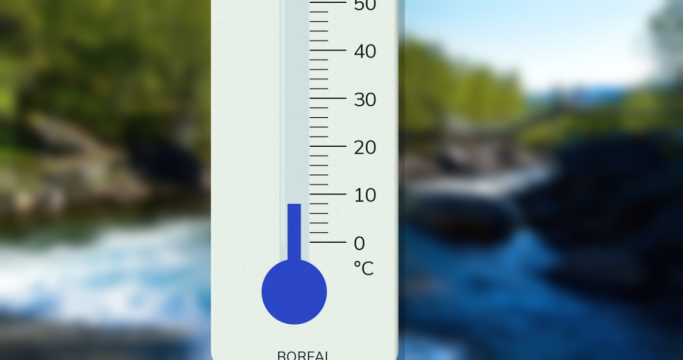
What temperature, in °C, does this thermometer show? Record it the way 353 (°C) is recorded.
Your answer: 8 (°C)
